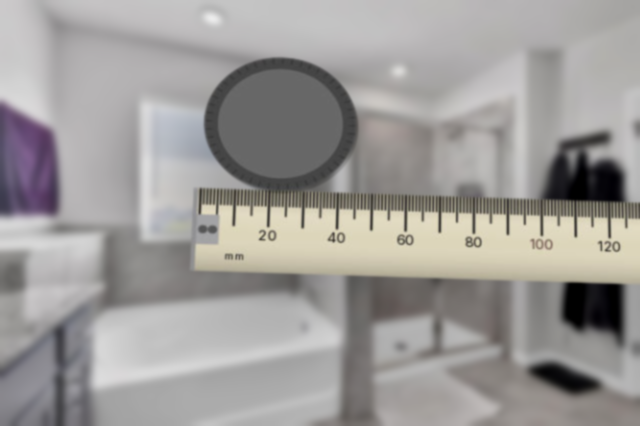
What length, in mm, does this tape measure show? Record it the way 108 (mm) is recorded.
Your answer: 45 (mm)
